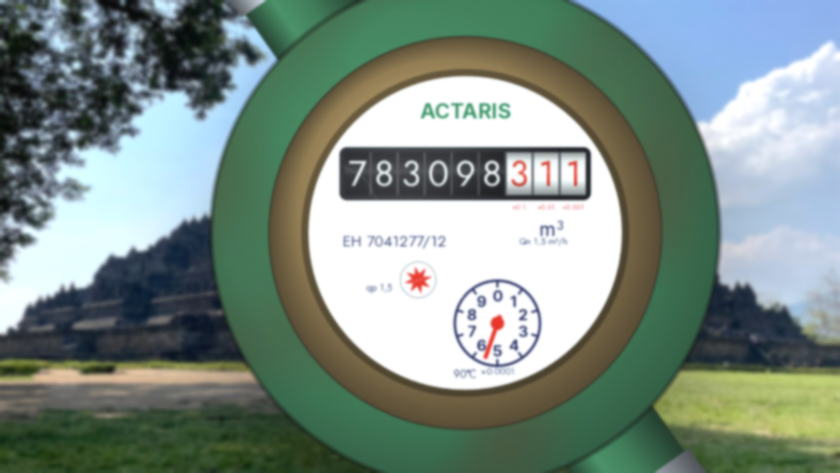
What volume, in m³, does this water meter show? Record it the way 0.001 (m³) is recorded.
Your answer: 783098.3115 (m³)
